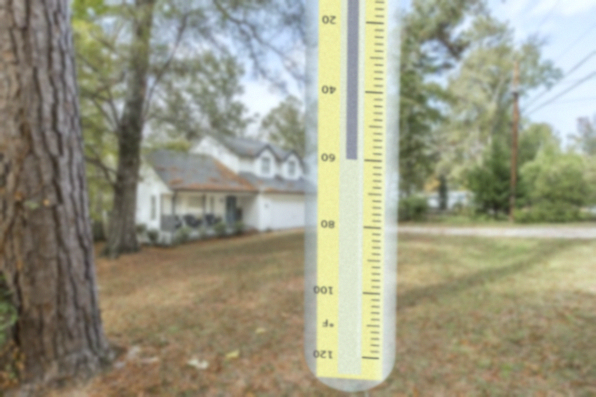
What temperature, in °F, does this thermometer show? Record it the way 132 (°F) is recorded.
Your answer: 60 (°F)
